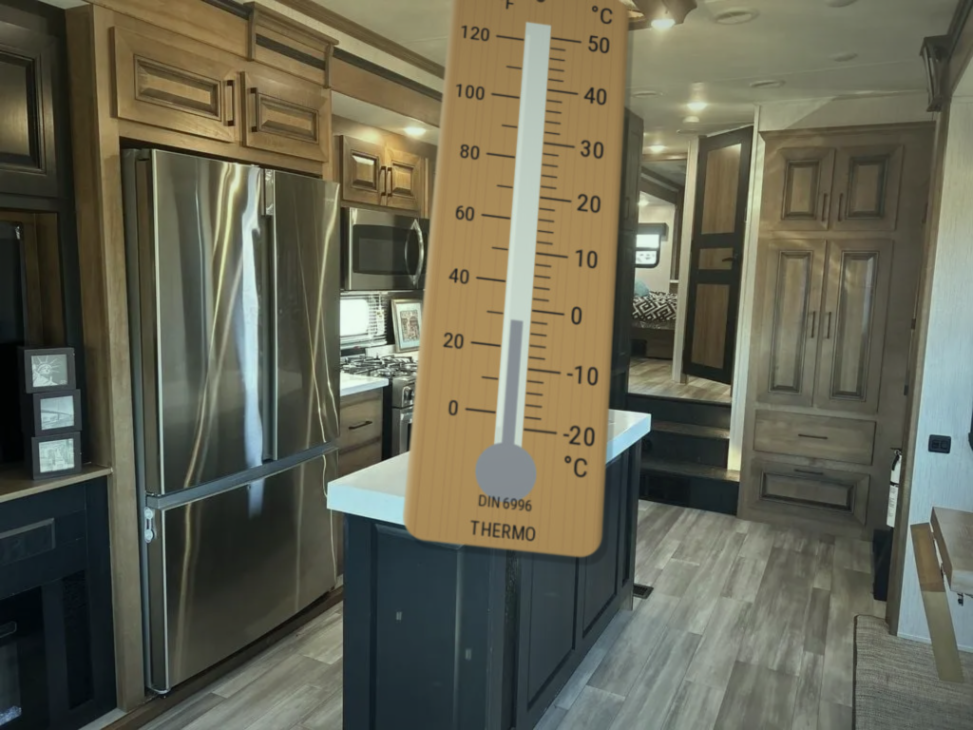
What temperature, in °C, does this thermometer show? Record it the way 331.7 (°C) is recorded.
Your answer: -2 (°C)
